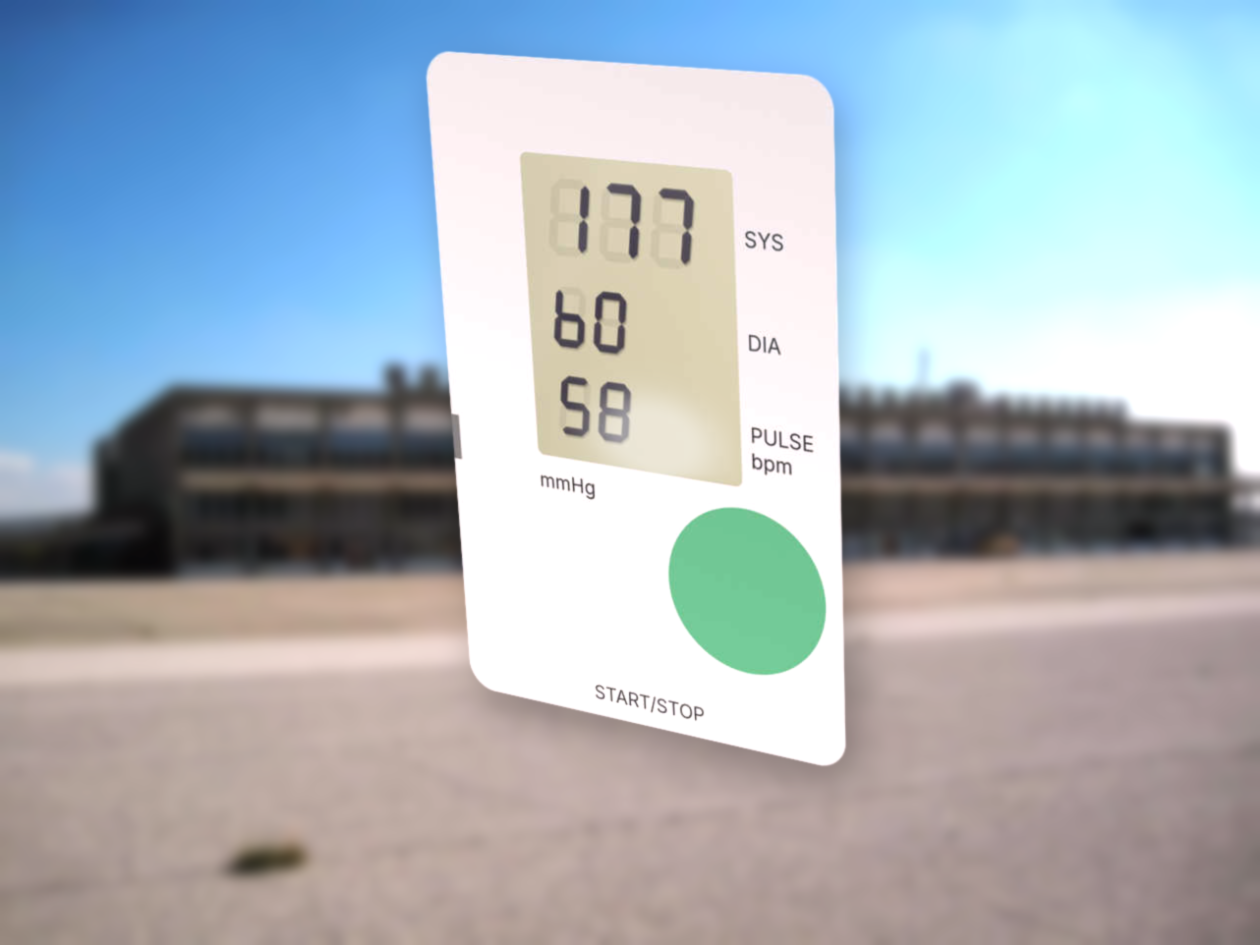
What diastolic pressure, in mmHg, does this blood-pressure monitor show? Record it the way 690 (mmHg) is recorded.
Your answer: 60 (mmHg)
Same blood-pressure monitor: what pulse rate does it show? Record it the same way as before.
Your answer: 58 (bpm)
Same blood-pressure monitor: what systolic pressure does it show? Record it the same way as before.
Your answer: 177 (mmHg)
